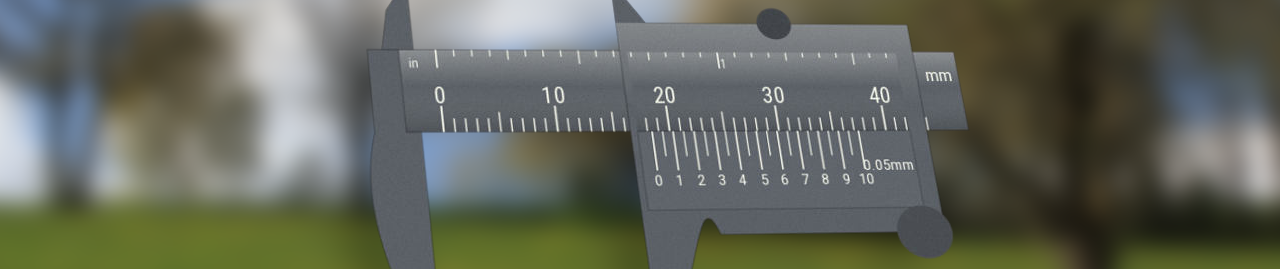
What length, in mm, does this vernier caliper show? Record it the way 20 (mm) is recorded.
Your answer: 18.4 (mm)
